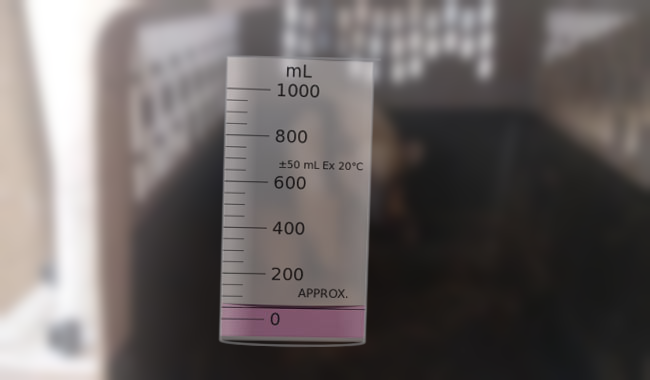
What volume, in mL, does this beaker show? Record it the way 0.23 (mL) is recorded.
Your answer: 50 (mL)
